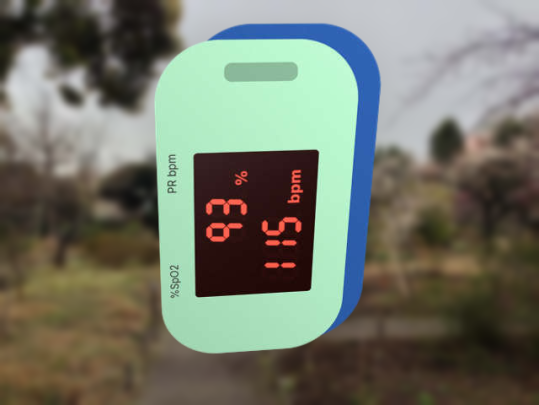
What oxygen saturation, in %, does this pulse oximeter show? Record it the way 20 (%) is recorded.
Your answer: 93 (%)
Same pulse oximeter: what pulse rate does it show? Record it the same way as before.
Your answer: 115 (bpm)
